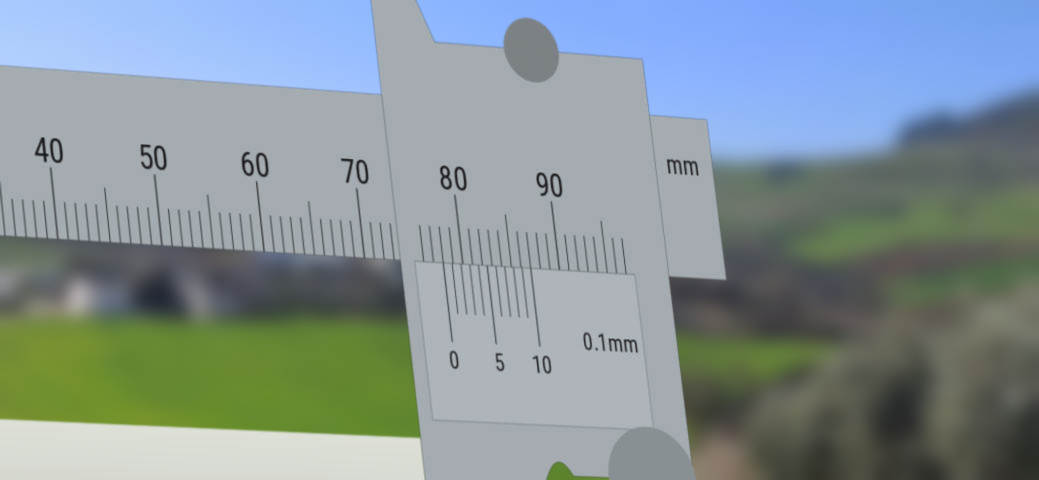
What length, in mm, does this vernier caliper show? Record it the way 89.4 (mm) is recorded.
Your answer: 78.0 (mm)
